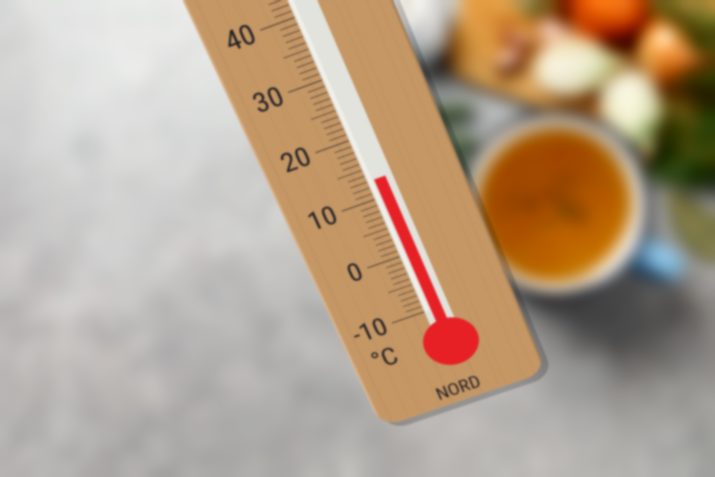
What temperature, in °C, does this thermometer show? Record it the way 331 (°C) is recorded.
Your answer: 13 (°C)
